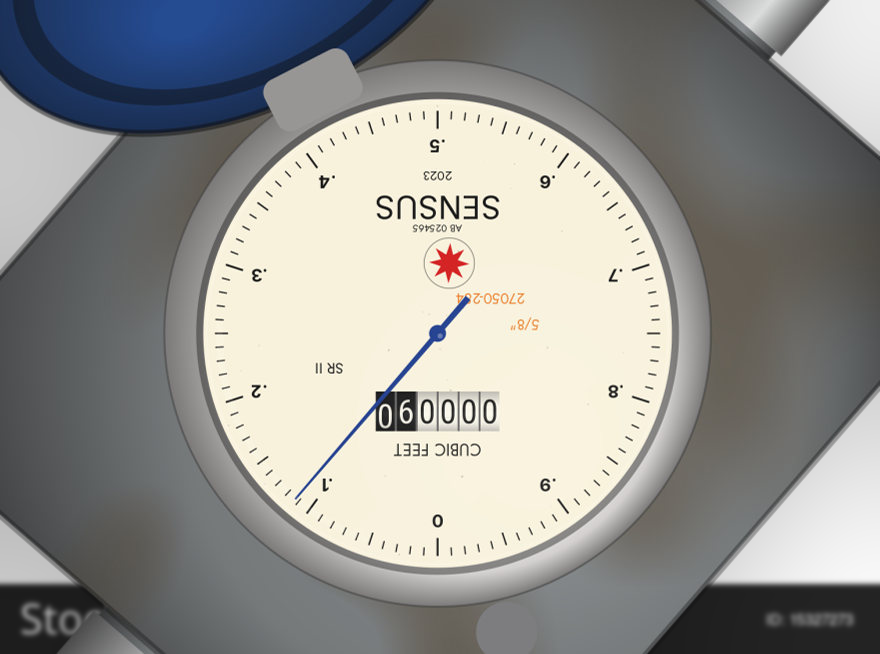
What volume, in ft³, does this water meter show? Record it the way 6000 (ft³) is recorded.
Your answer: 90.11 (ft³)
